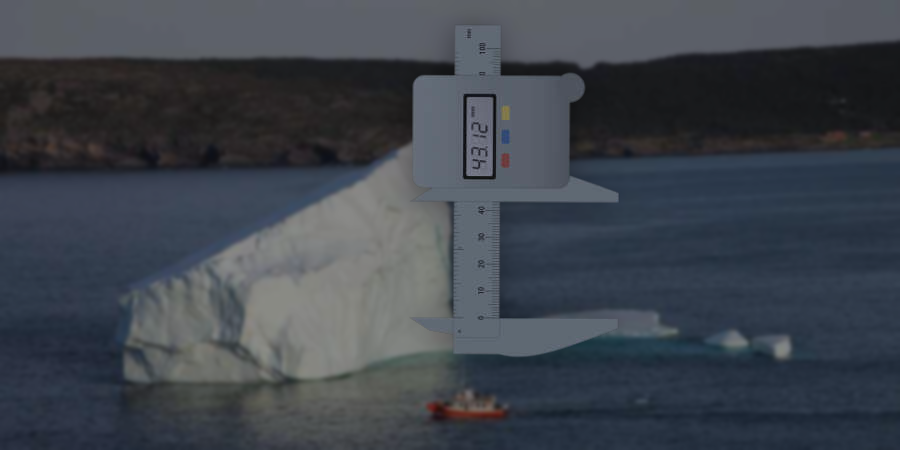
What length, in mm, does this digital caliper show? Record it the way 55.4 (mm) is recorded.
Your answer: 43.12 (mm)
